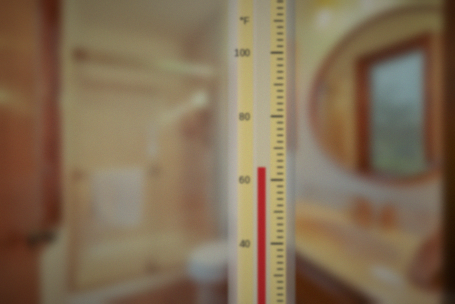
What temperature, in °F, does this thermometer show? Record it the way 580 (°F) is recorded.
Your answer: 64 (°F)
